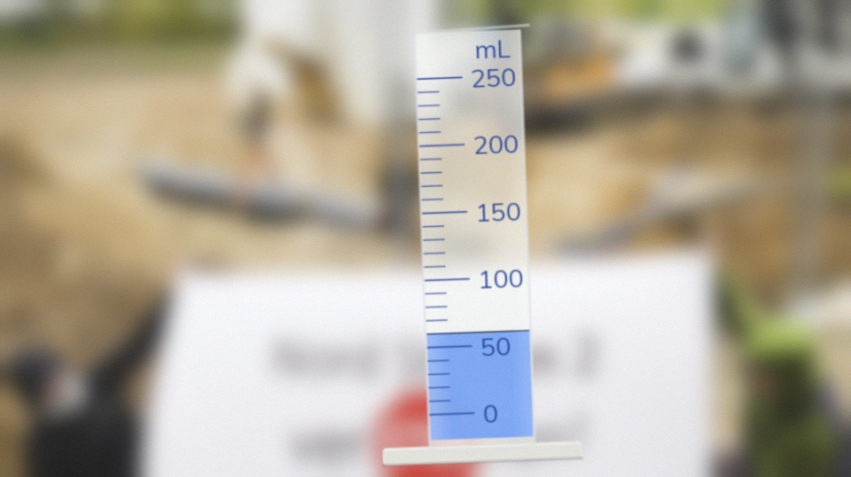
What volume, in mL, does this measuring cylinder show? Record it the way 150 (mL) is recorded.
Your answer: 60 (mL)
